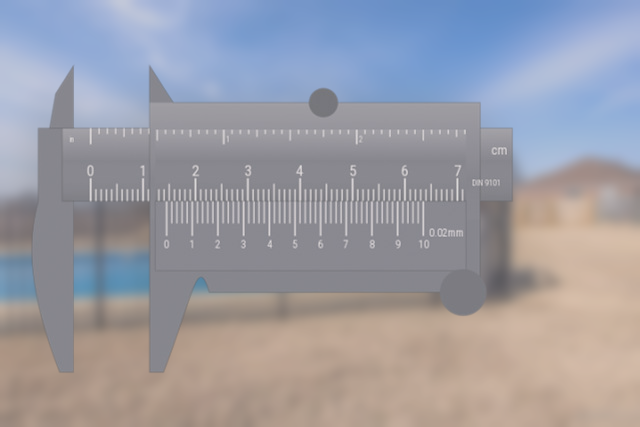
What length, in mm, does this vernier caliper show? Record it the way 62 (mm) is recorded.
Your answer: 14.5 (mm)
